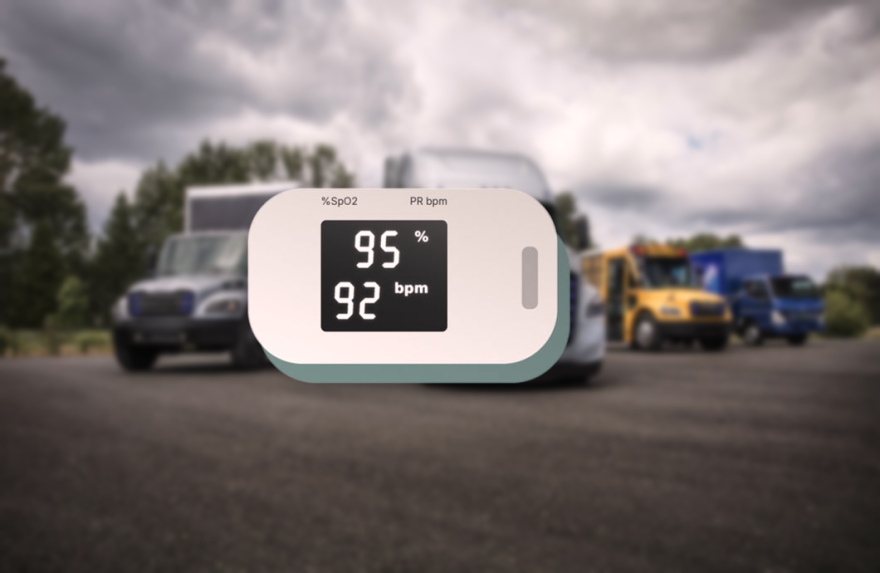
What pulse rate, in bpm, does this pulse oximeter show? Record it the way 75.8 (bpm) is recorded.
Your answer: 92 (bpm)
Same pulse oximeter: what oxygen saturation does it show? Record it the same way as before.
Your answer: 95 (%)
